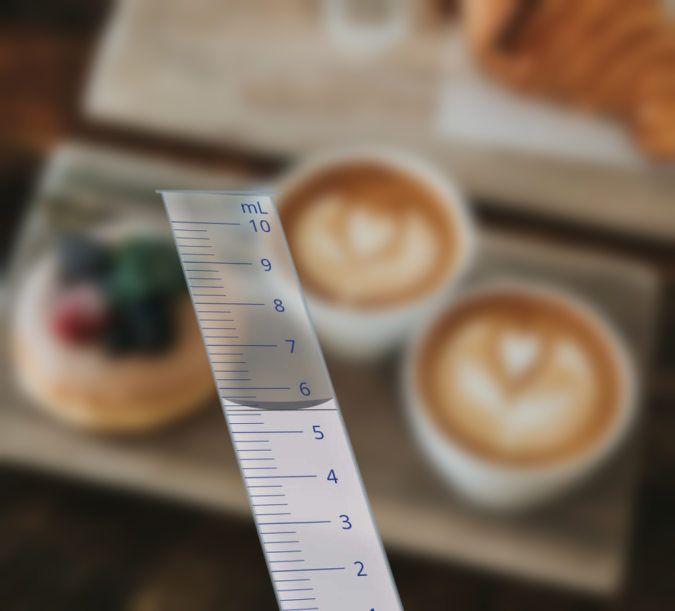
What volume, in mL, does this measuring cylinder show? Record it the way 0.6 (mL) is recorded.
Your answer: 5.5 (mL)
